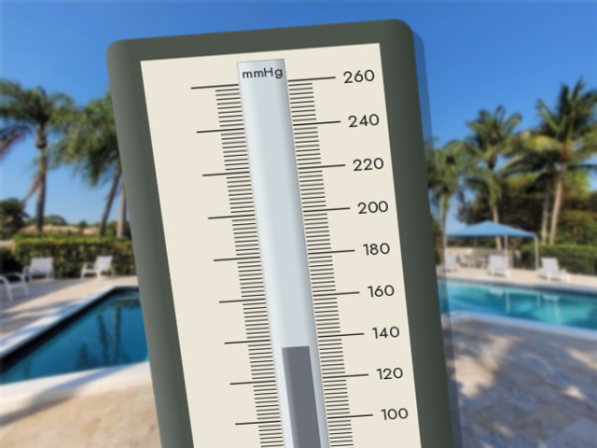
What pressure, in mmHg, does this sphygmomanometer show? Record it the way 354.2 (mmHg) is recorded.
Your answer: 136 (mmHg)
